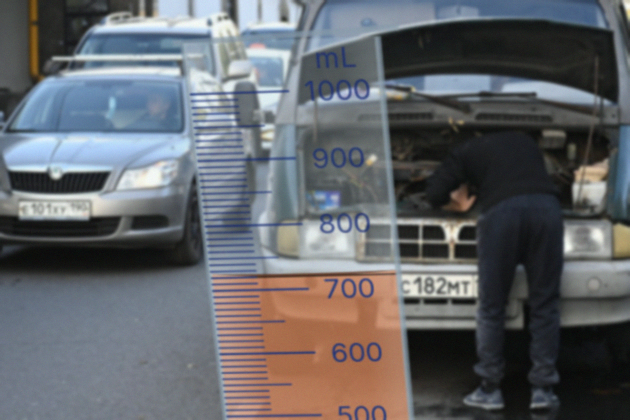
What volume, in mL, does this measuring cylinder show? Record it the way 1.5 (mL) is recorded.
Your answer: 720 (mL)
